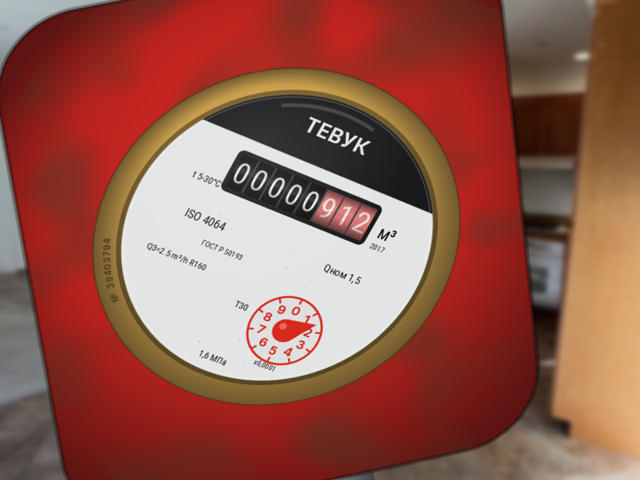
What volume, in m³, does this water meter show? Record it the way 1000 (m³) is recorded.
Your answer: 0.9121 (m³)
